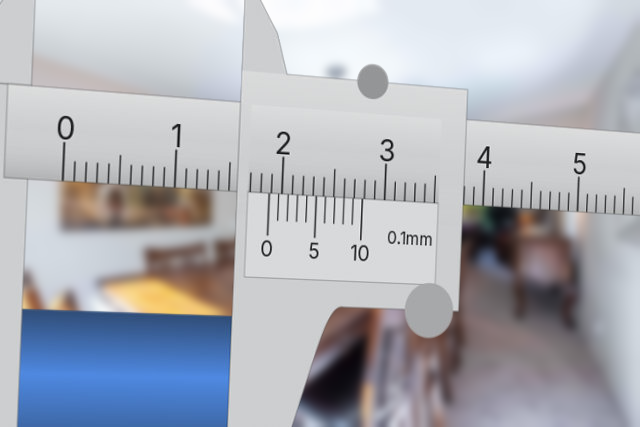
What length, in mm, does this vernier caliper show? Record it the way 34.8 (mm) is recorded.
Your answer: 18.8 (mm)
